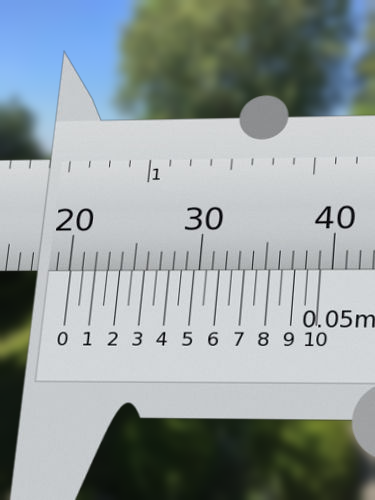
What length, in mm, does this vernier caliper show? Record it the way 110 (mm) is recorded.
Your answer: 20.1 (mm)
